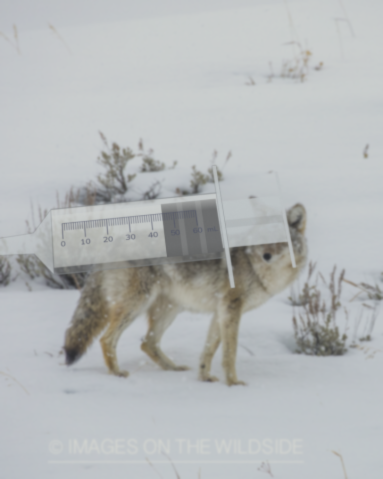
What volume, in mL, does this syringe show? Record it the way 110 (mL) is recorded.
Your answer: 45 (mL)
